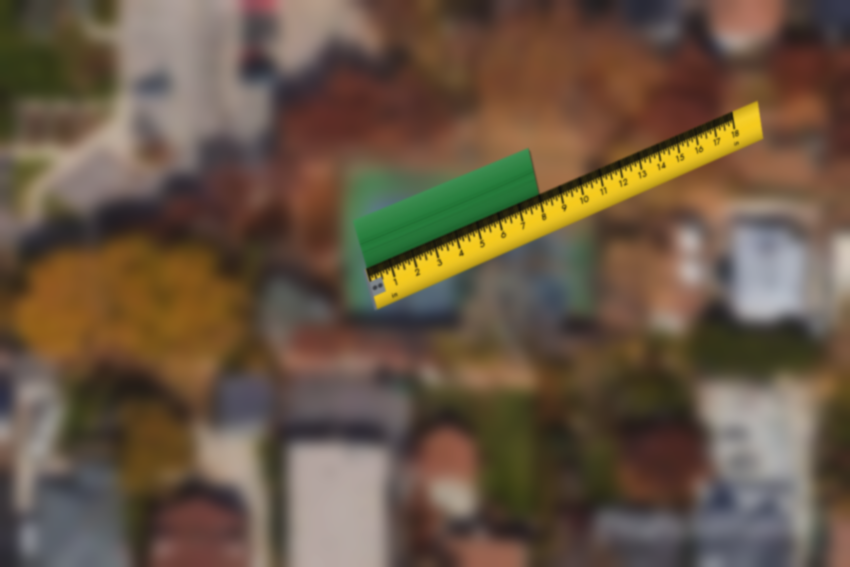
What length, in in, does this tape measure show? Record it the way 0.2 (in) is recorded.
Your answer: 8 (in)
